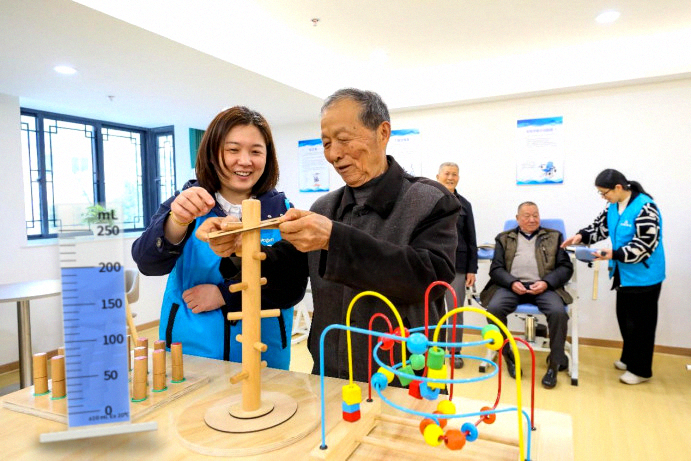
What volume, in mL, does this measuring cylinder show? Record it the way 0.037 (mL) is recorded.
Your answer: 200 (mL)
